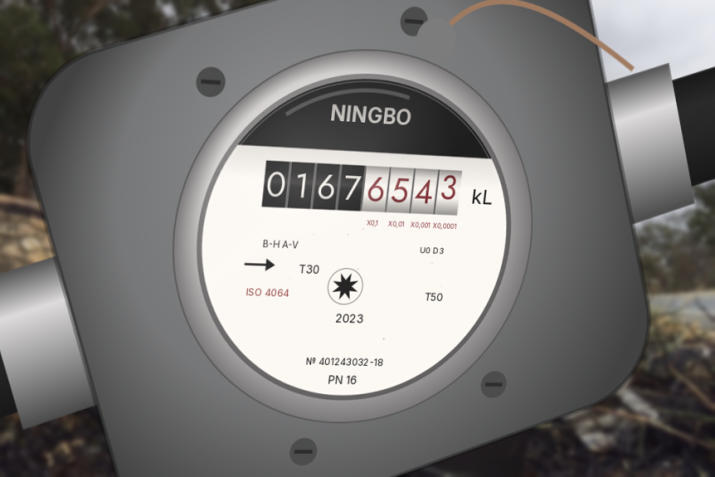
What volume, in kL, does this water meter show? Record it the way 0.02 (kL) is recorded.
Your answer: 167.6543 (kL)
